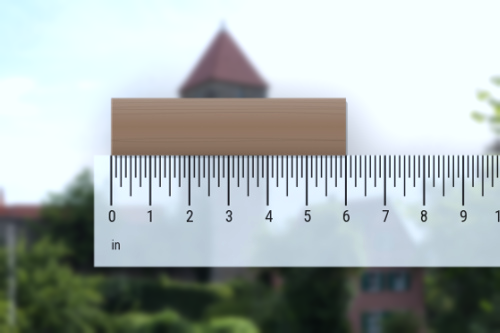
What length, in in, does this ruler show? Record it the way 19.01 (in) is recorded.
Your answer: 6 (in)
